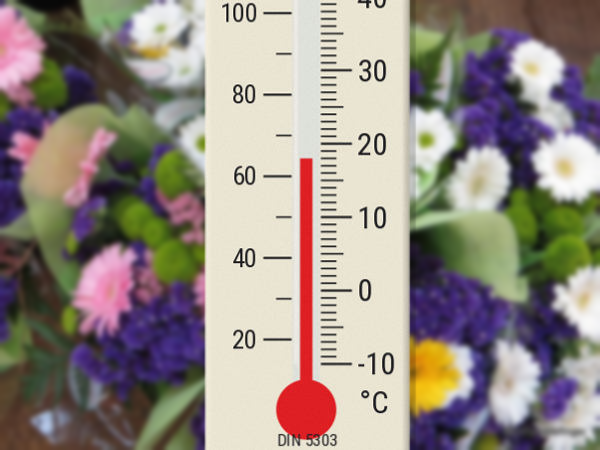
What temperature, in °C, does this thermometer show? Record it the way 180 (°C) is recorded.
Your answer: 18 (°C)
